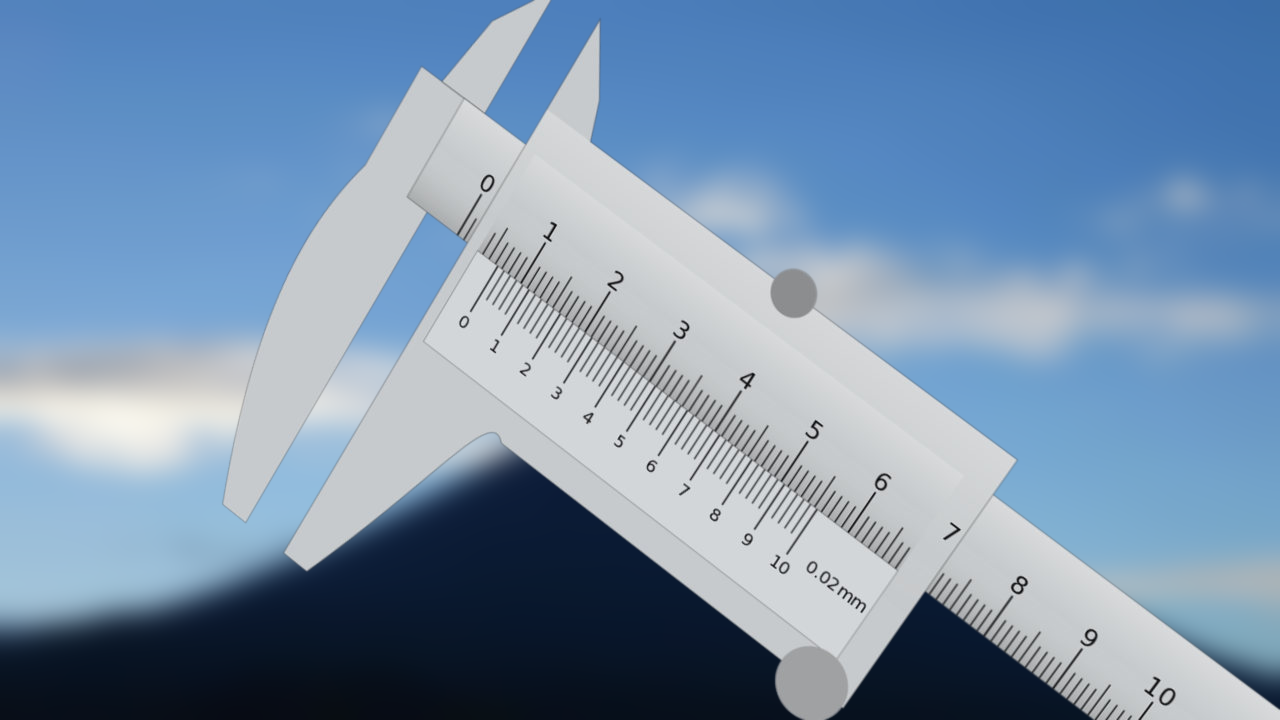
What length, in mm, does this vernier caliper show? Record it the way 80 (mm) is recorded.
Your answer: 6.4 (mm)
